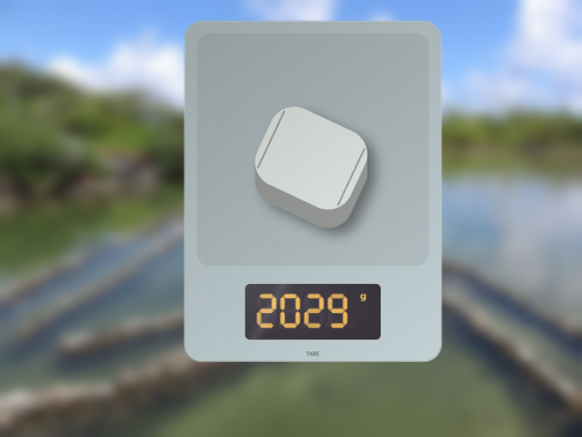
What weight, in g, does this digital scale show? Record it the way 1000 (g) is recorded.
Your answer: 2029 (g)
